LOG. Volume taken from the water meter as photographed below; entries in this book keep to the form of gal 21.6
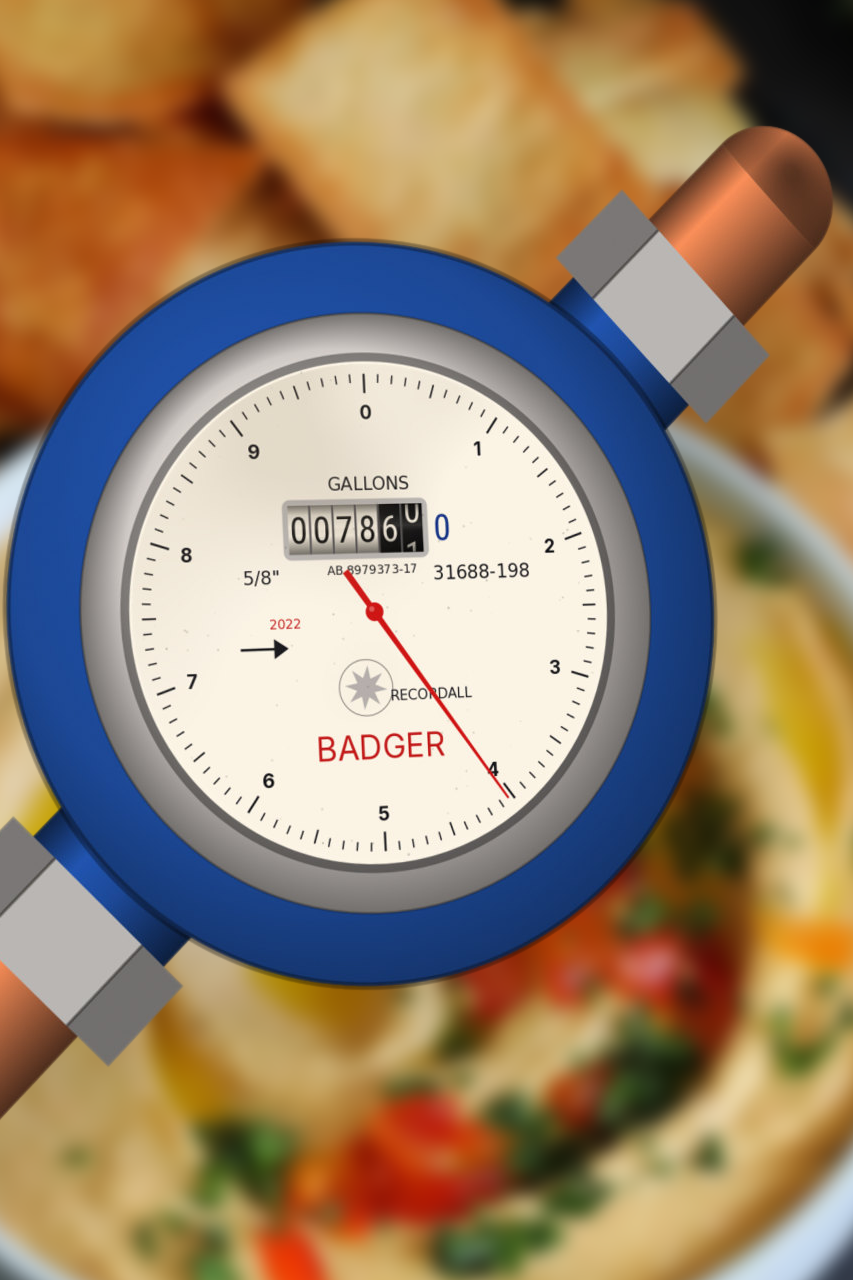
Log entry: gal 78604.0
